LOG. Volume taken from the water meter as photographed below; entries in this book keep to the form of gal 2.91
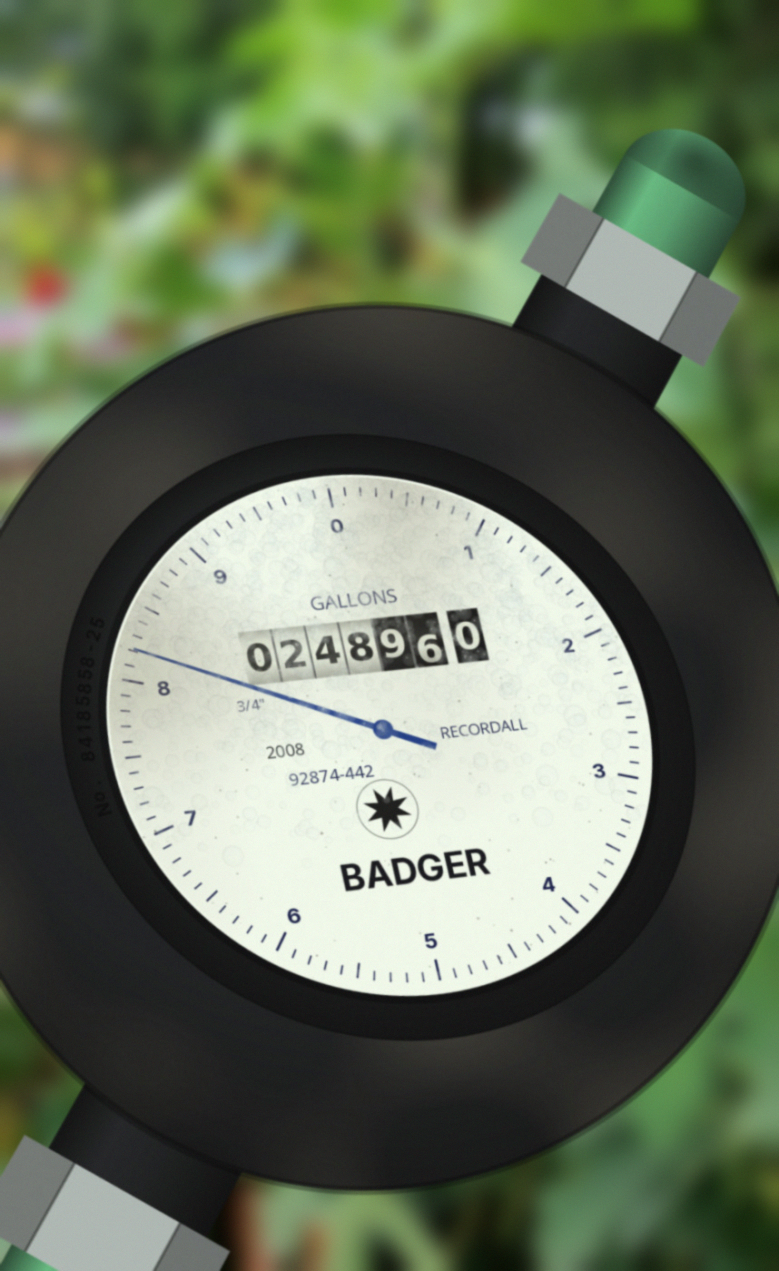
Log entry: gal 248958.2
